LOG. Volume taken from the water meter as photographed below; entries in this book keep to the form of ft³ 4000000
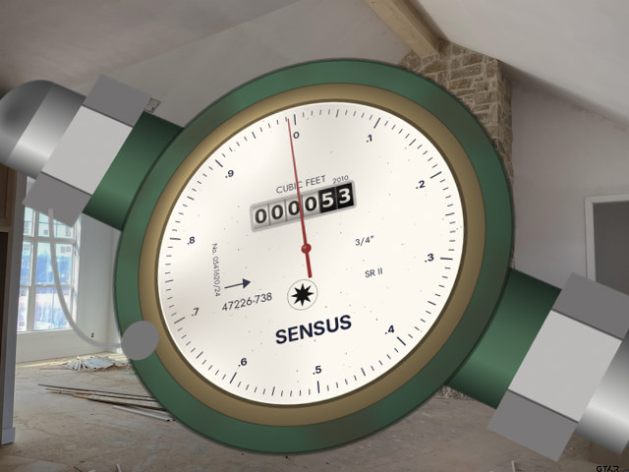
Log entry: ft³ 52.99
